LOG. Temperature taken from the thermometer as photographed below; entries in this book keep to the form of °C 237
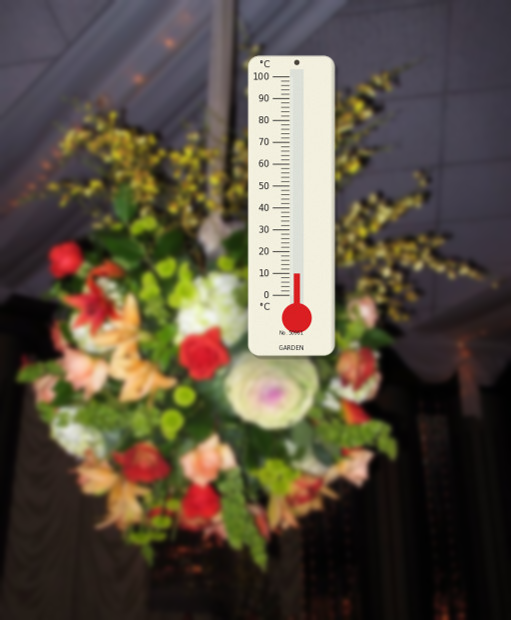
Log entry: °C 10
